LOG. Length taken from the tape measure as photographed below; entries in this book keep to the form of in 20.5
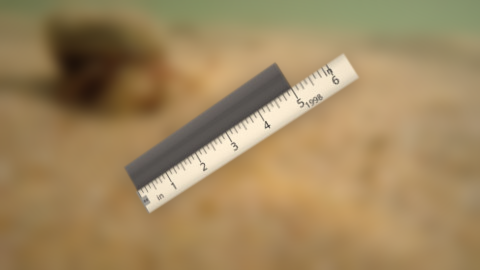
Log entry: in 5
